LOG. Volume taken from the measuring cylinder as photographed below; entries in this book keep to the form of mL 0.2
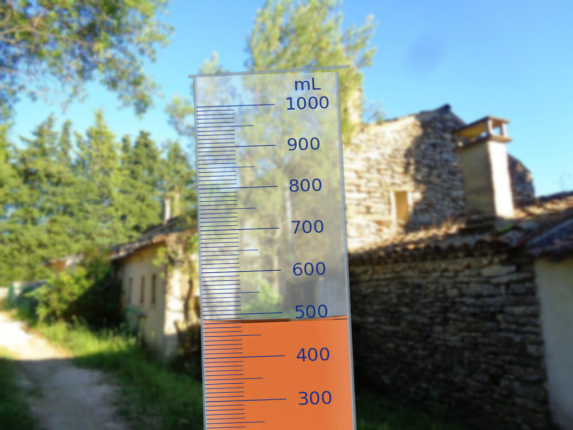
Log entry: mL 480
